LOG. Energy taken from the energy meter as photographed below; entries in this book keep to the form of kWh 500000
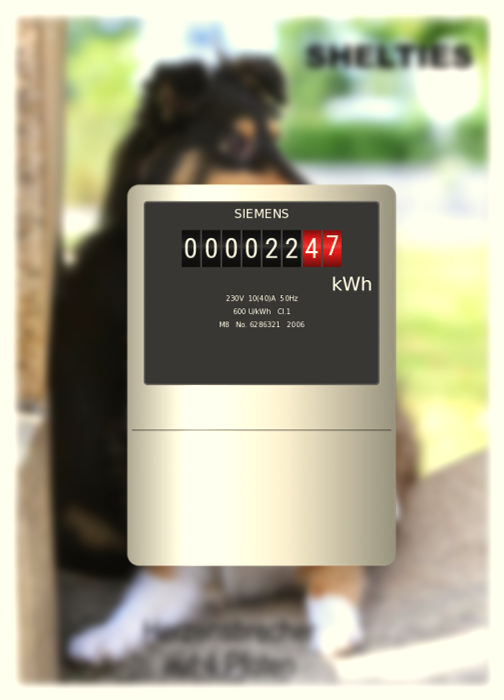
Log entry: kWh 22.47
